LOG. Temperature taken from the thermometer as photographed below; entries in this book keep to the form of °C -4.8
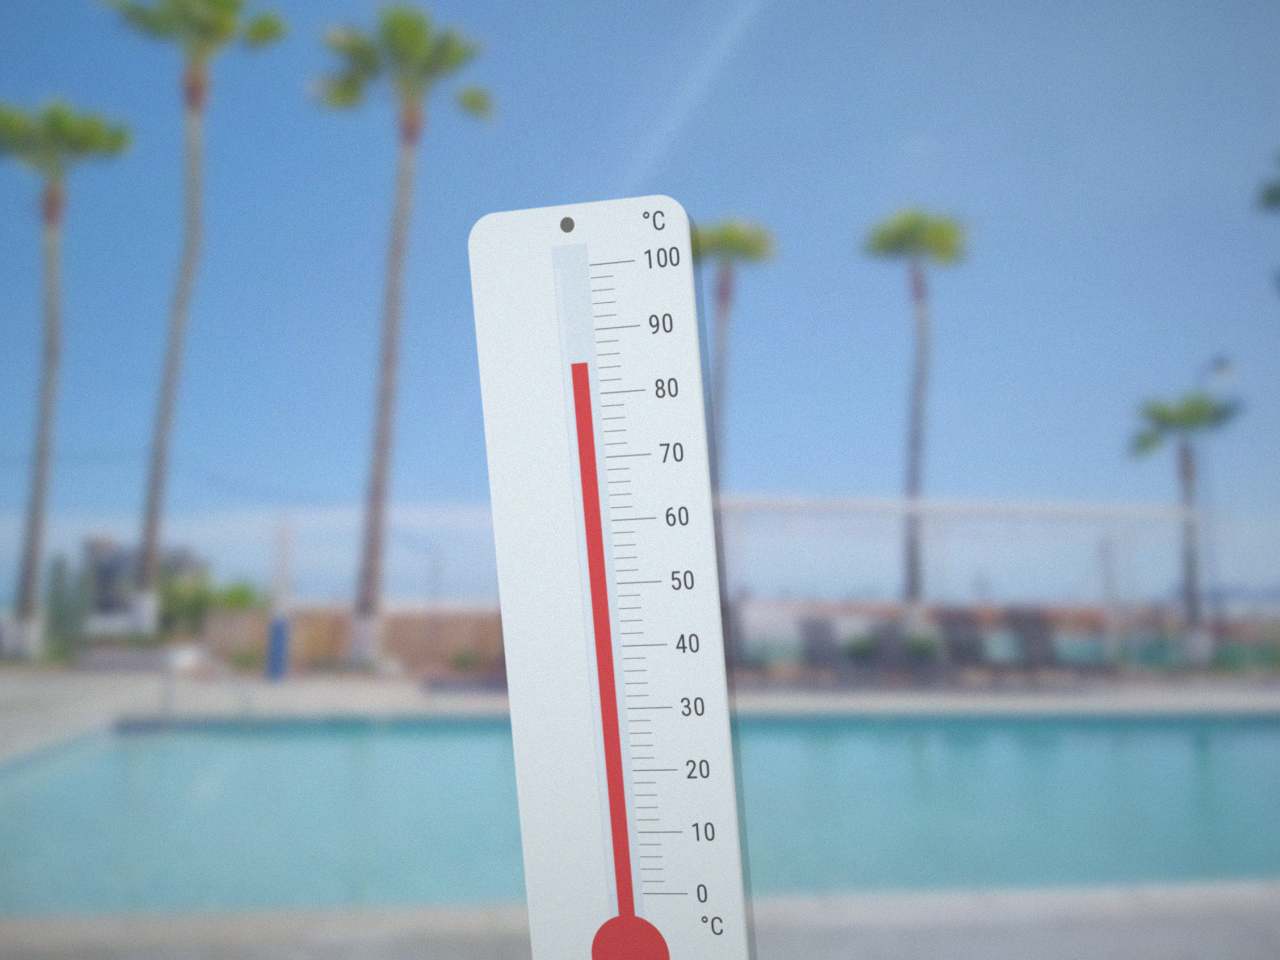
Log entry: °C 85
